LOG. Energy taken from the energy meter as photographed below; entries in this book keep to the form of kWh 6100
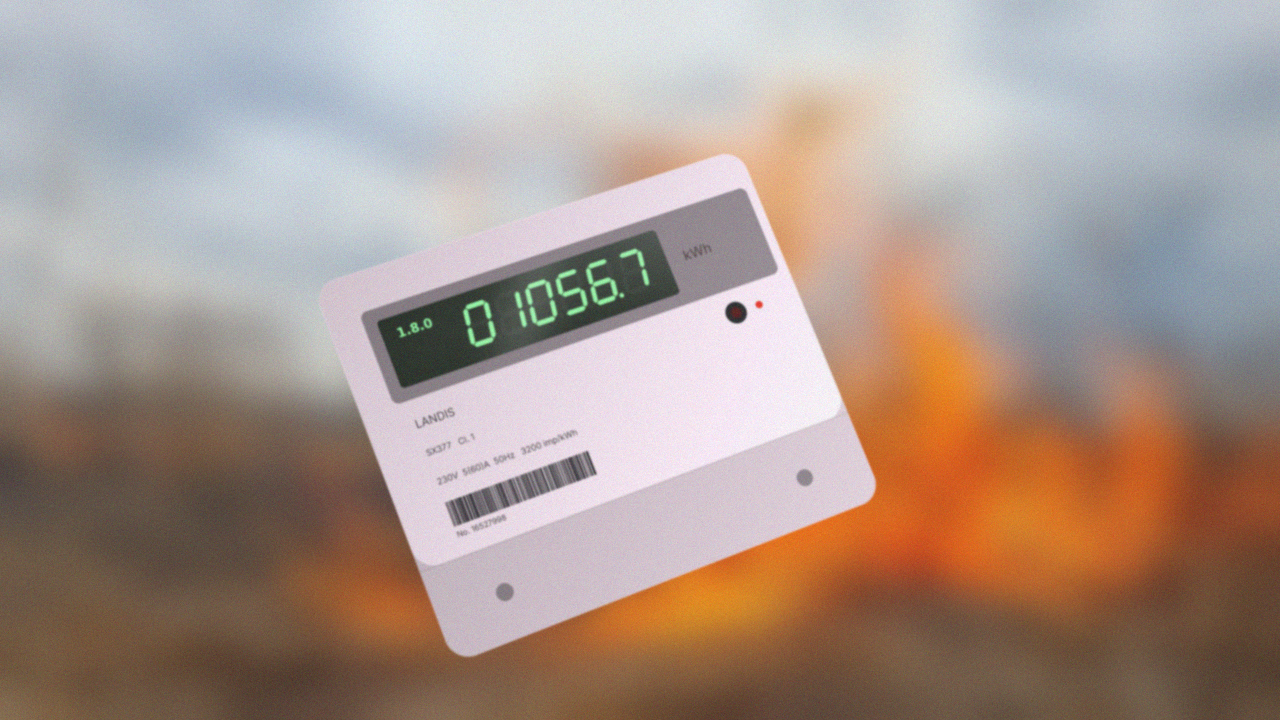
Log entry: kWh 1056.7
